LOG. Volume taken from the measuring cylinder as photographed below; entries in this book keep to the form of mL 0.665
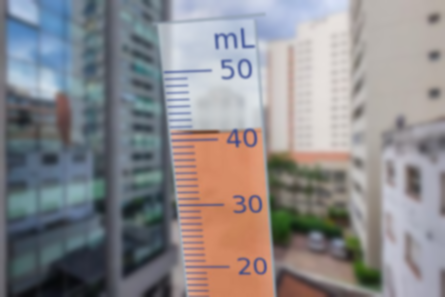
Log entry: mL 41
